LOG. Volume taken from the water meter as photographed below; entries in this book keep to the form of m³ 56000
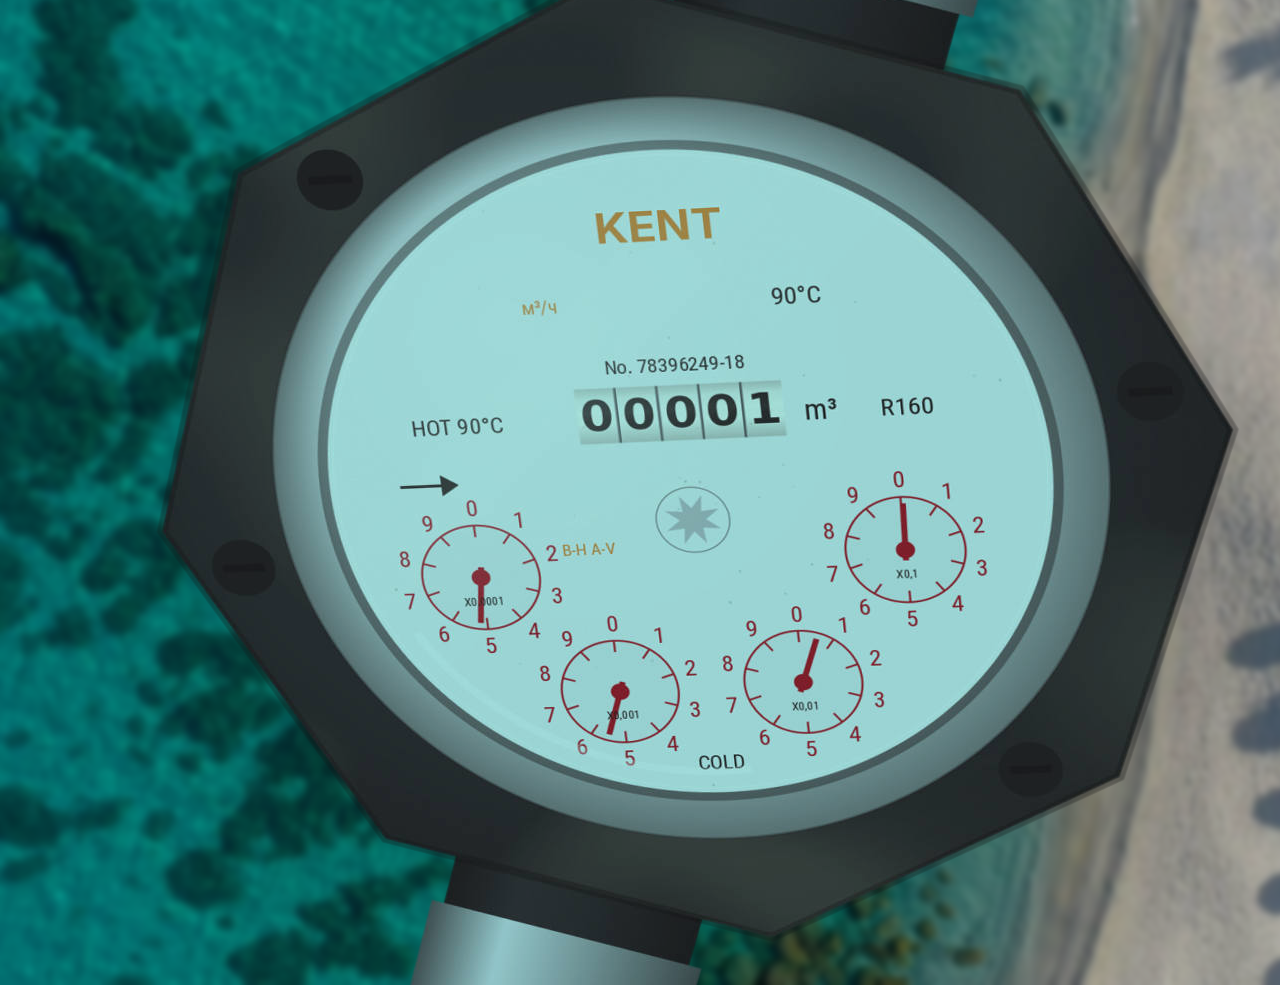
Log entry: m³ 1.0055
